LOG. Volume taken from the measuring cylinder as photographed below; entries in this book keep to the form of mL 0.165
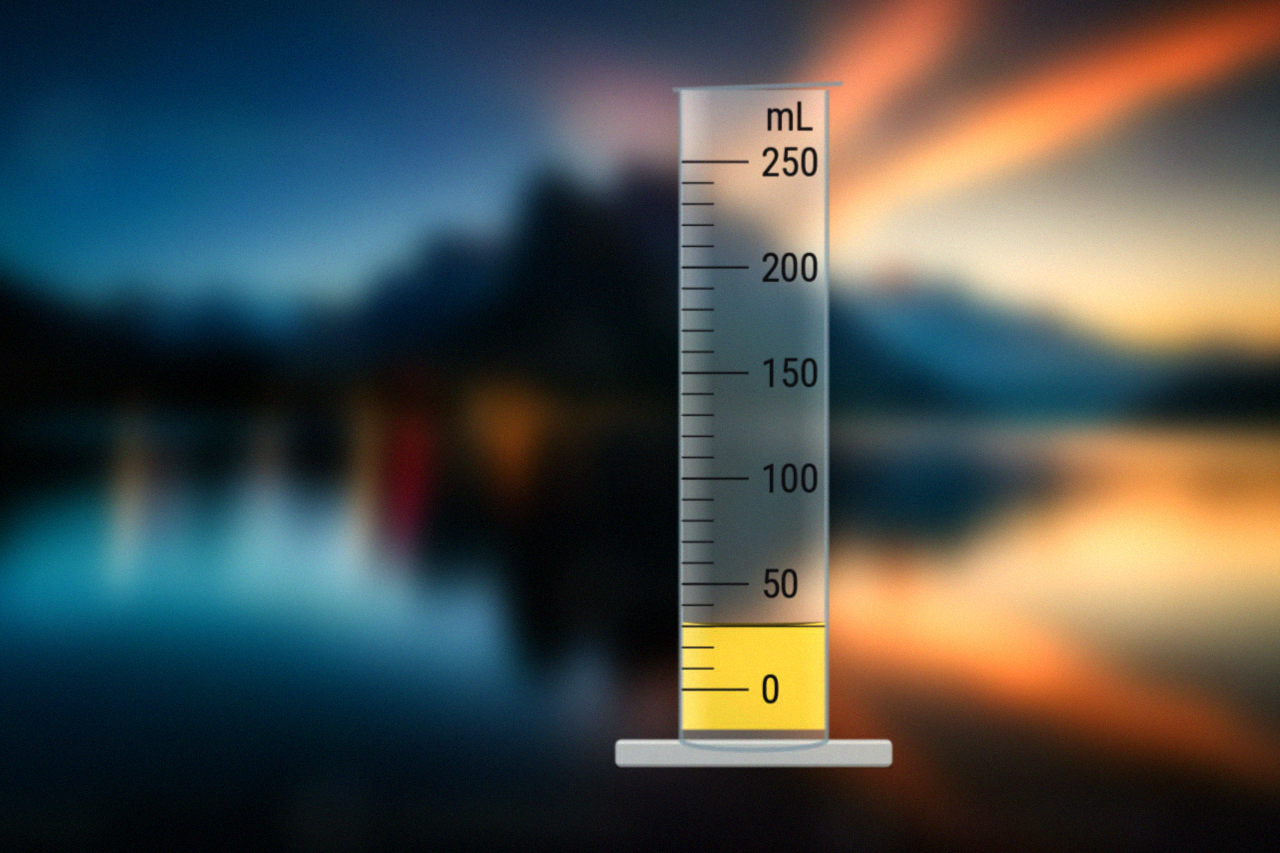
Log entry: mL 30
